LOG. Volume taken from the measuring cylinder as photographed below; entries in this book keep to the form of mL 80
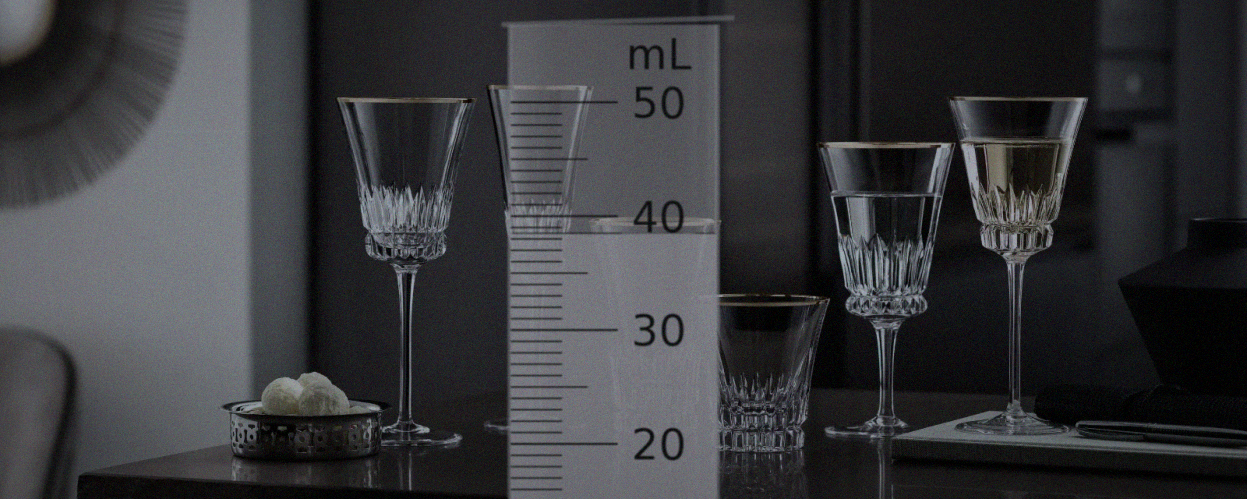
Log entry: mL 38.5
